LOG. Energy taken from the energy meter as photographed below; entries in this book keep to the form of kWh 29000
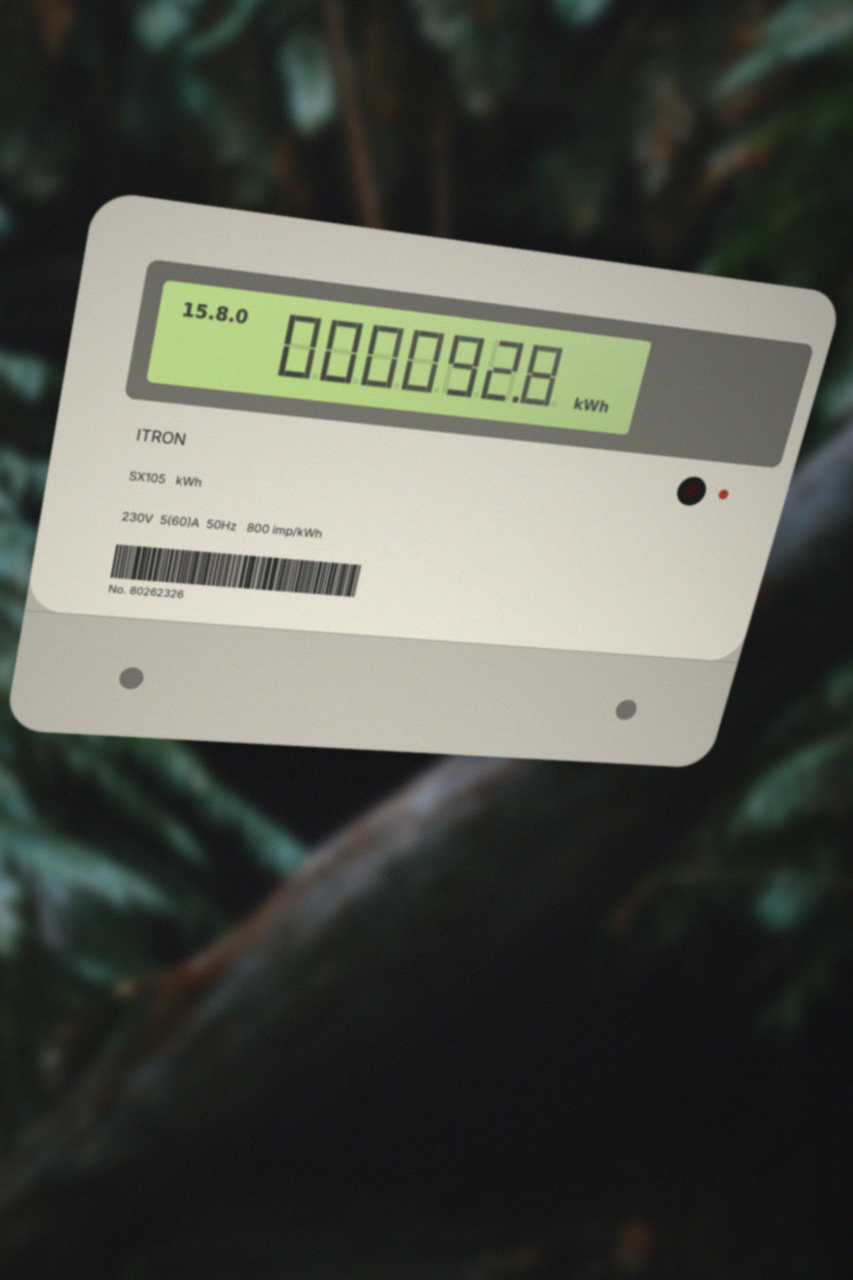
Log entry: kWh 92.8
